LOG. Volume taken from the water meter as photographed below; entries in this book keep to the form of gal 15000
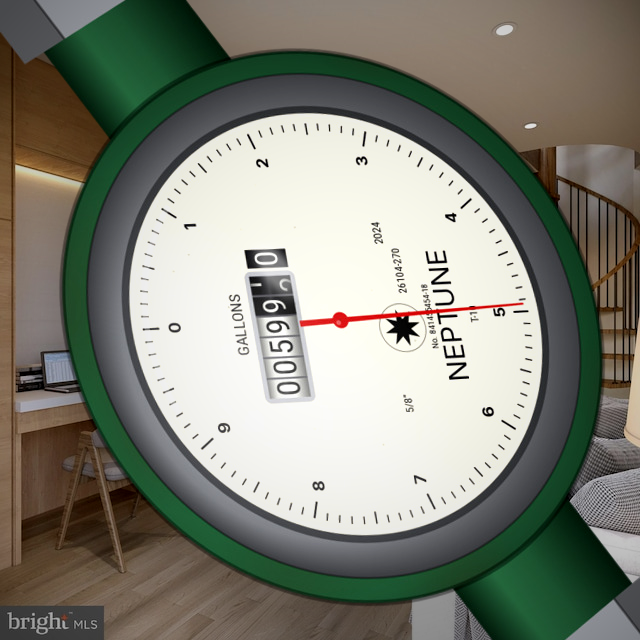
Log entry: gal 59914.9
